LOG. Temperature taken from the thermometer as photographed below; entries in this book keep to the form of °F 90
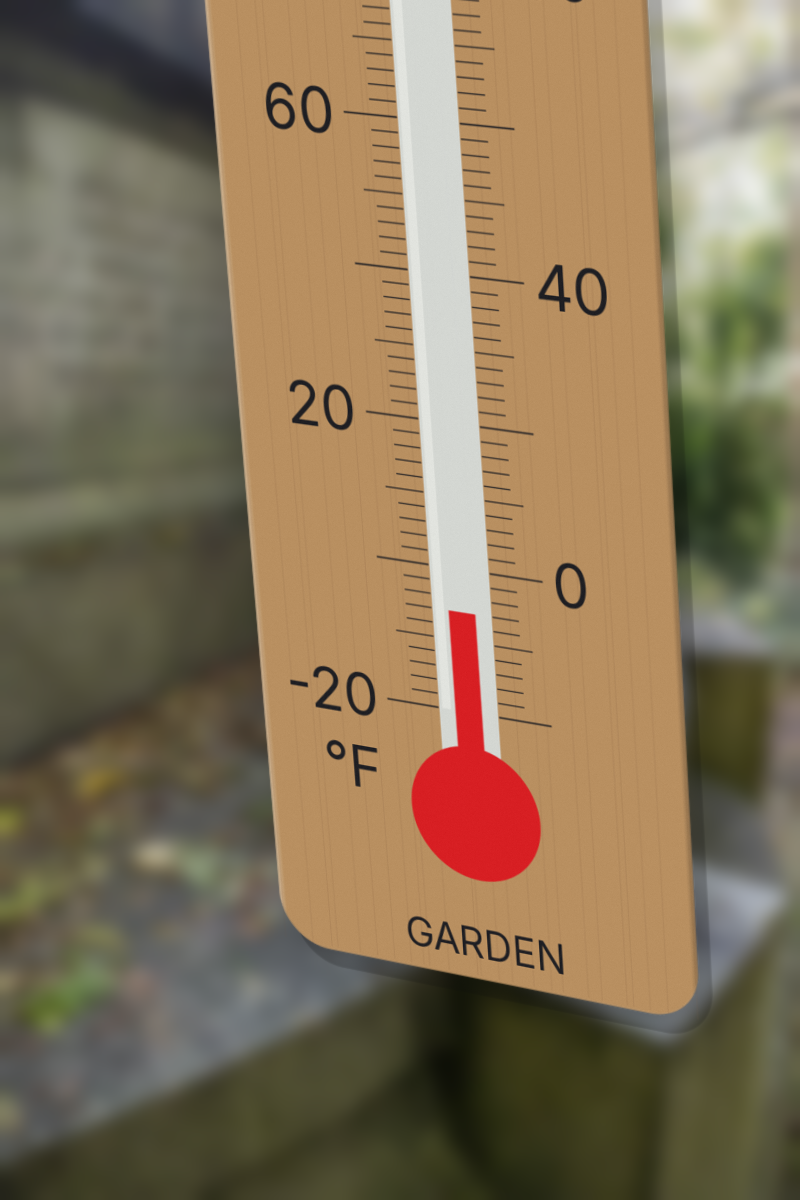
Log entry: °F -6
